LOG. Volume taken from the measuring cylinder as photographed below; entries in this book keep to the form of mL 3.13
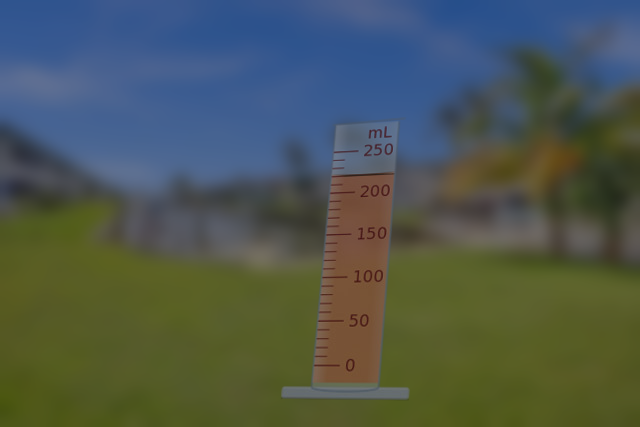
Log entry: mL 220
